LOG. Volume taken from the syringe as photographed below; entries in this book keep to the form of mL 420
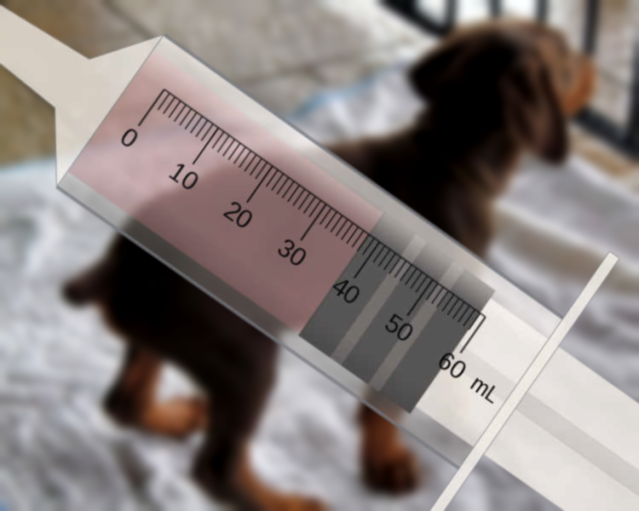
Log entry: mL 38
